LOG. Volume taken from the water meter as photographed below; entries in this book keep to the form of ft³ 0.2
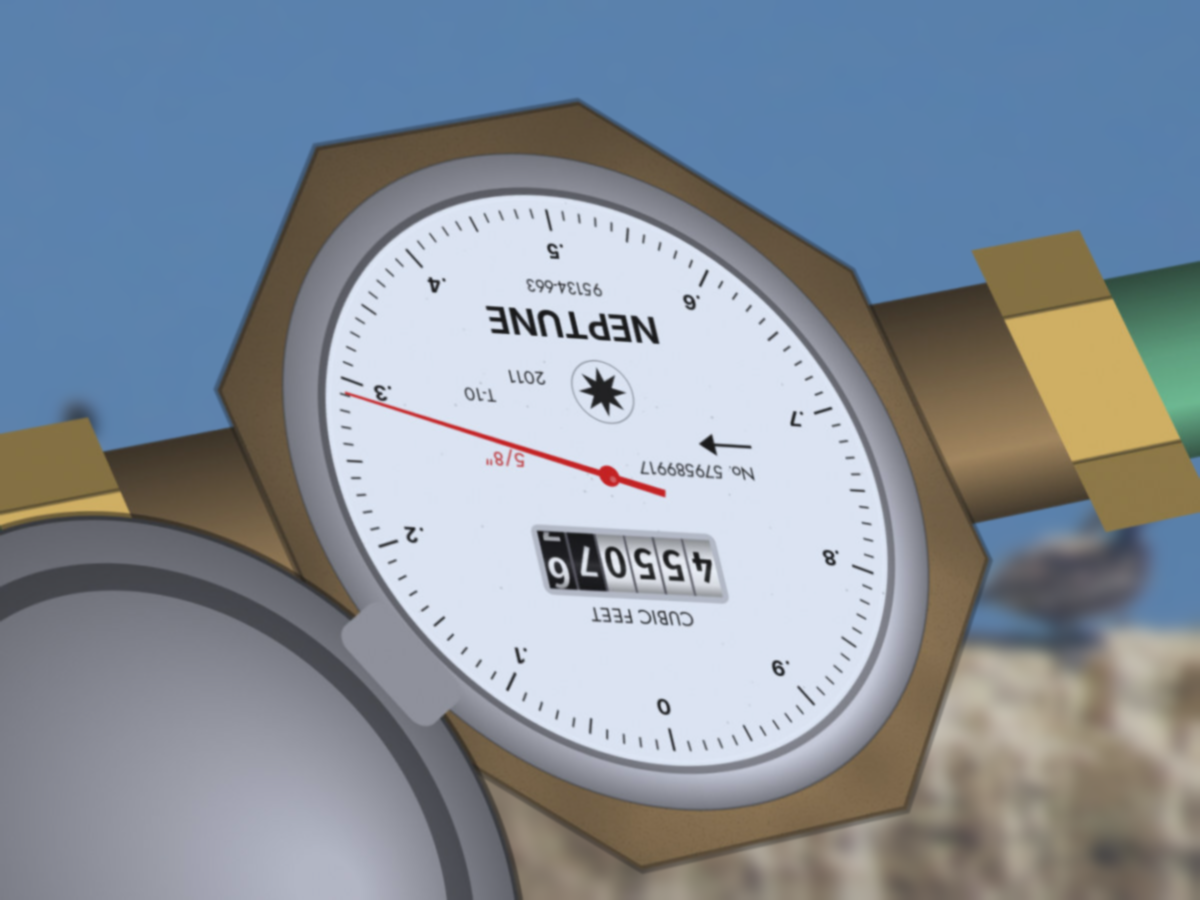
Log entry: ft³ 455076.29
